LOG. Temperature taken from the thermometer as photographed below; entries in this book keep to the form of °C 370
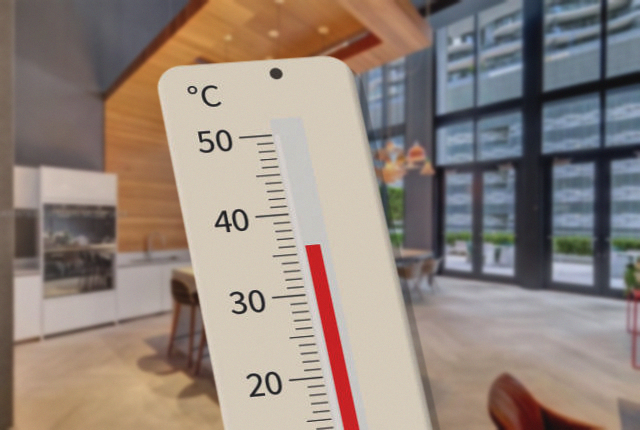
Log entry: °C 36
